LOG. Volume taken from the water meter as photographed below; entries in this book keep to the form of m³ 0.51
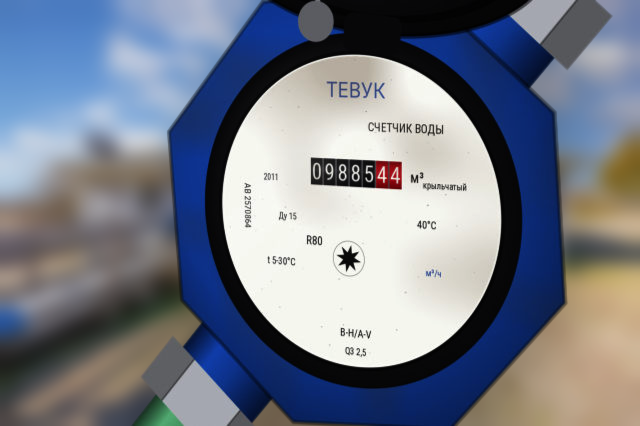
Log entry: m³ 9885.44
